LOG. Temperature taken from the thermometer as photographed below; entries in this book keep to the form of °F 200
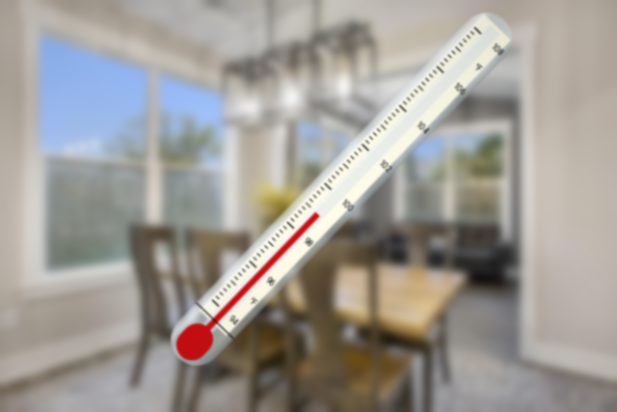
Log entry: °F 99
